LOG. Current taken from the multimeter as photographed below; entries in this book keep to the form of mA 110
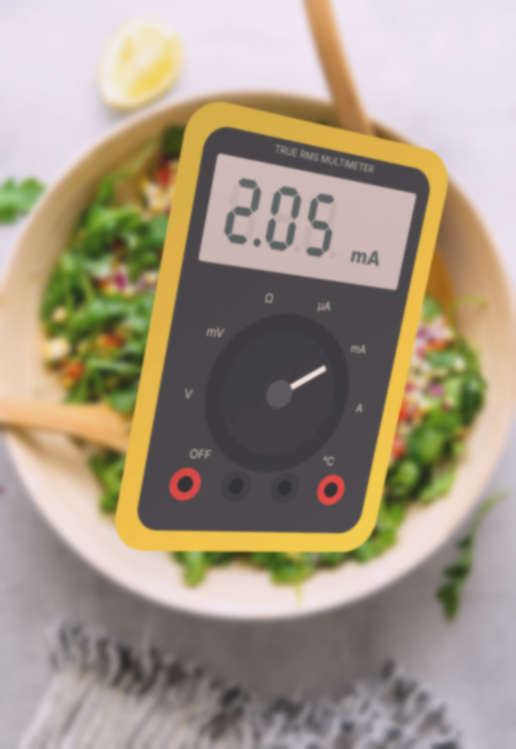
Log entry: mA 2.05
